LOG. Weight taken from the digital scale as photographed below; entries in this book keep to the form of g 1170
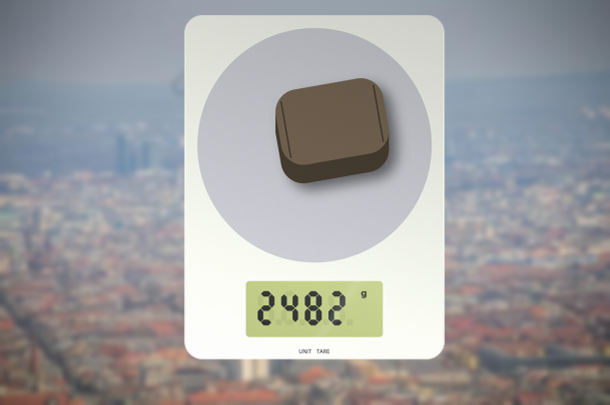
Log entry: g 2482
